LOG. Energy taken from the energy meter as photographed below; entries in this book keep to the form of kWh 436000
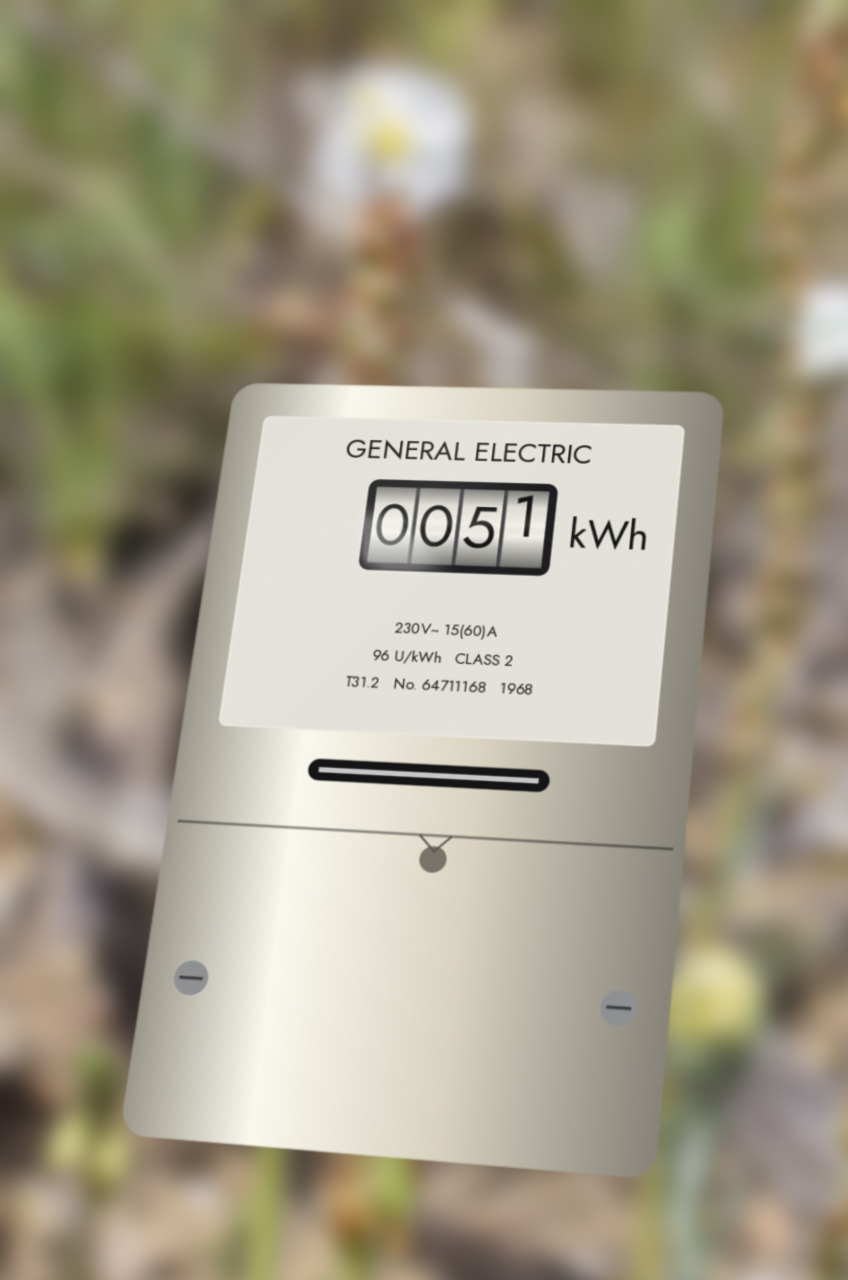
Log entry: kWh 51
